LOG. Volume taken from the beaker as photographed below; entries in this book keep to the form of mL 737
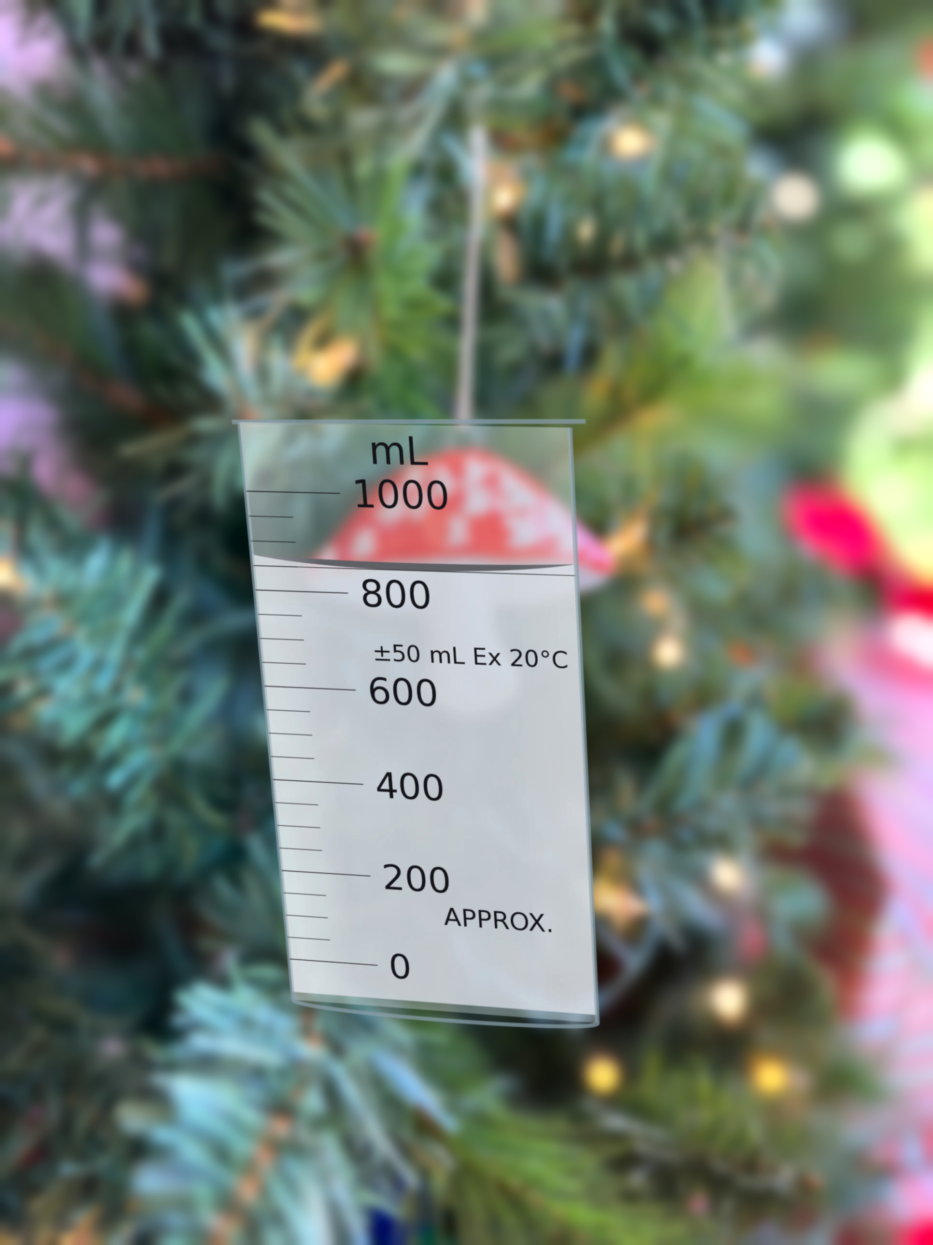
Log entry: mL 850
